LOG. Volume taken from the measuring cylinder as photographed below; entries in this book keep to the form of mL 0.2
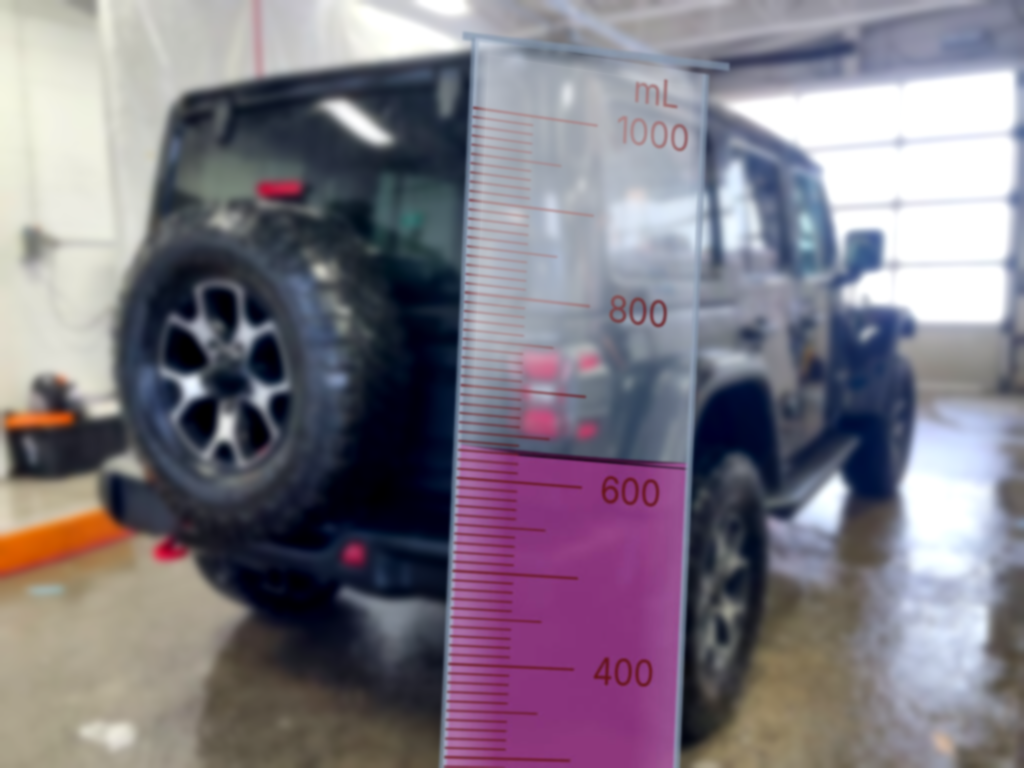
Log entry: mL 630
